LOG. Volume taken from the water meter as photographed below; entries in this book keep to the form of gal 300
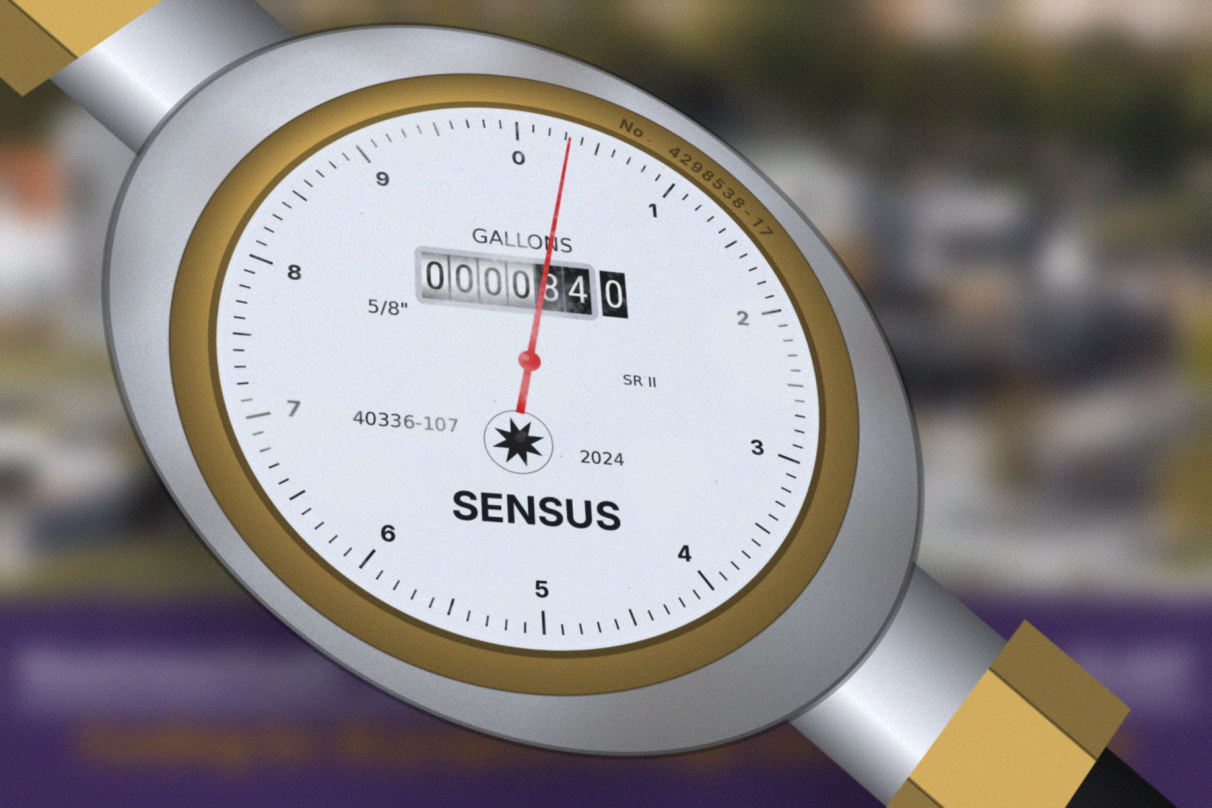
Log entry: gal 840.3
